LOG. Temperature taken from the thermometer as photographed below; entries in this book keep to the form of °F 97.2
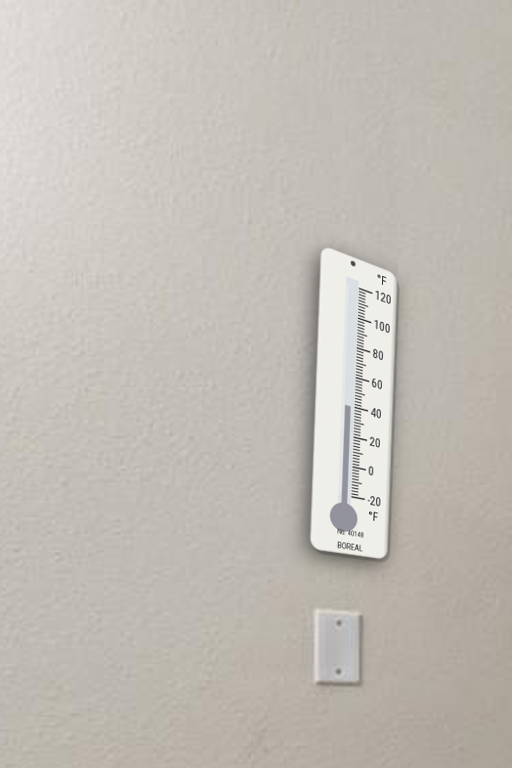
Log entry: °F 40
